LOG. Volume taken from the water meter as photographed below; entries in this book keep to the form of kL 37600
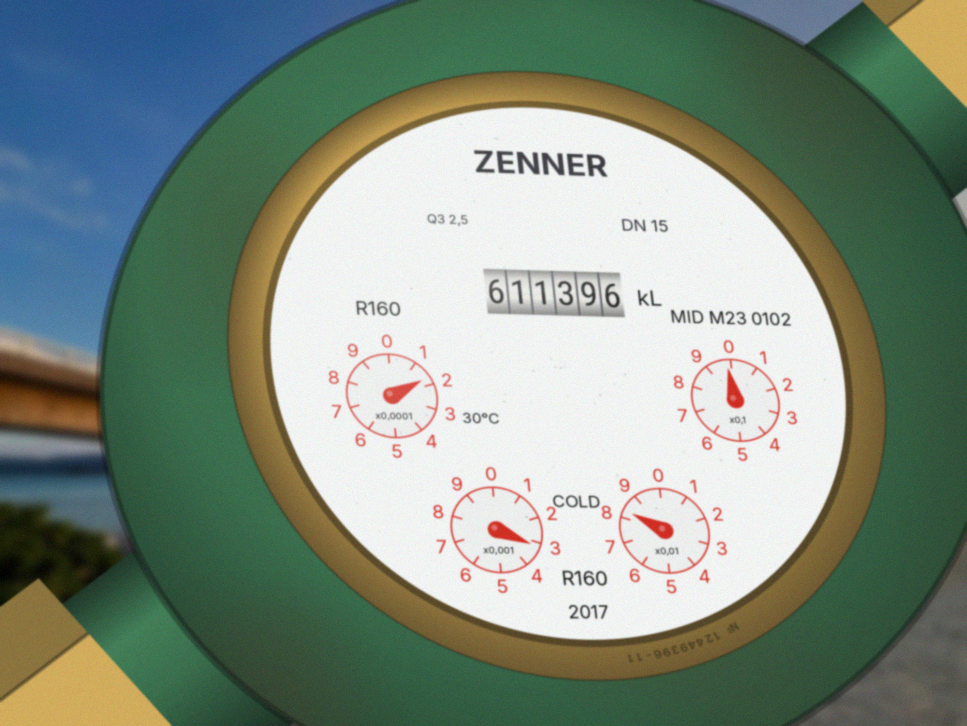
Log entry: kL 611395.9831
